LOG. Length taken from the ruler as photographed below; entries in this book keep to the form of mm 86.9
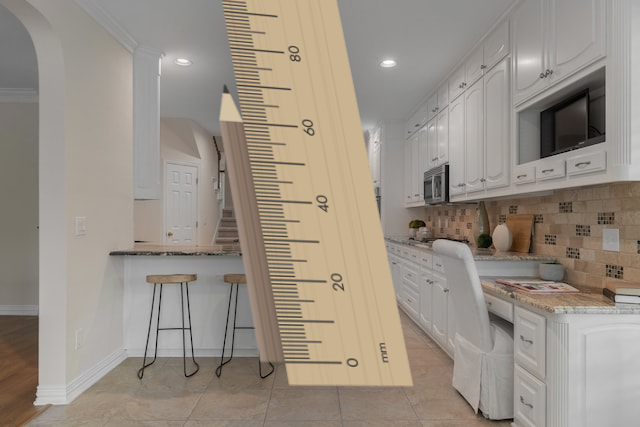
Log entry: mm 70
